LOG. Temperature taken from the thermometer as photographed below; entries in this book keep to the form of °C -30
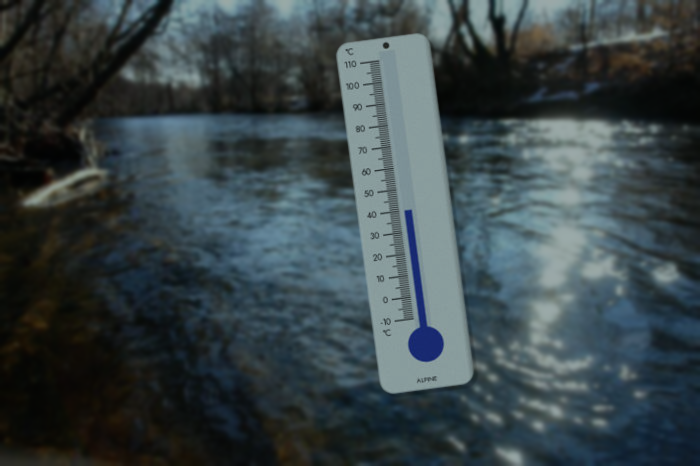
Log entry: °C 40
